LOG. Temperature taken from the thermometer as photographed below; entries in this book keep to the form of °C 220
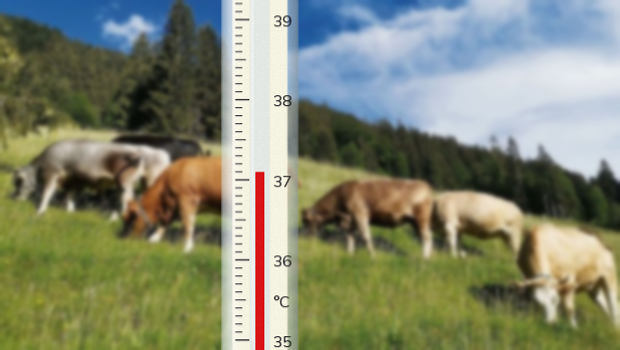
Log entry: °C 37.1
